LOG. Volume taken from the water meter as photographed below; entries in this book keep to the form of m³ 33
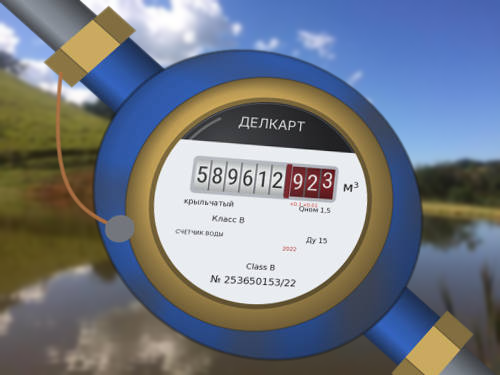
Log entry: m³ 589612.923
